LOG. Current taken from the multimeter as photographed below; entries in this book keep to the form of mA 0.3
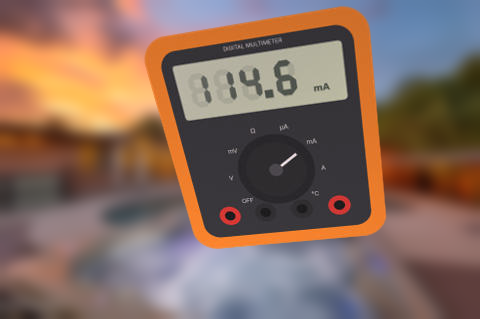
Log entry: mA 114.6
